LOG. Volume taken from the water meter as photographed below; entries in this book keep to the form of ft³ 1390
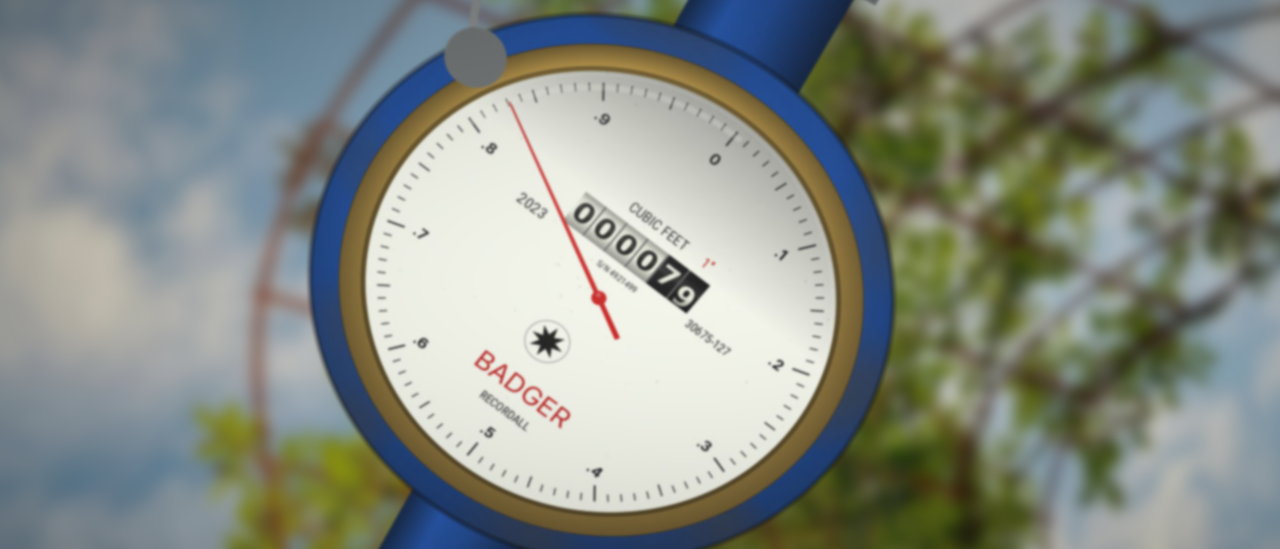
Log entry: ft³ 78.83
